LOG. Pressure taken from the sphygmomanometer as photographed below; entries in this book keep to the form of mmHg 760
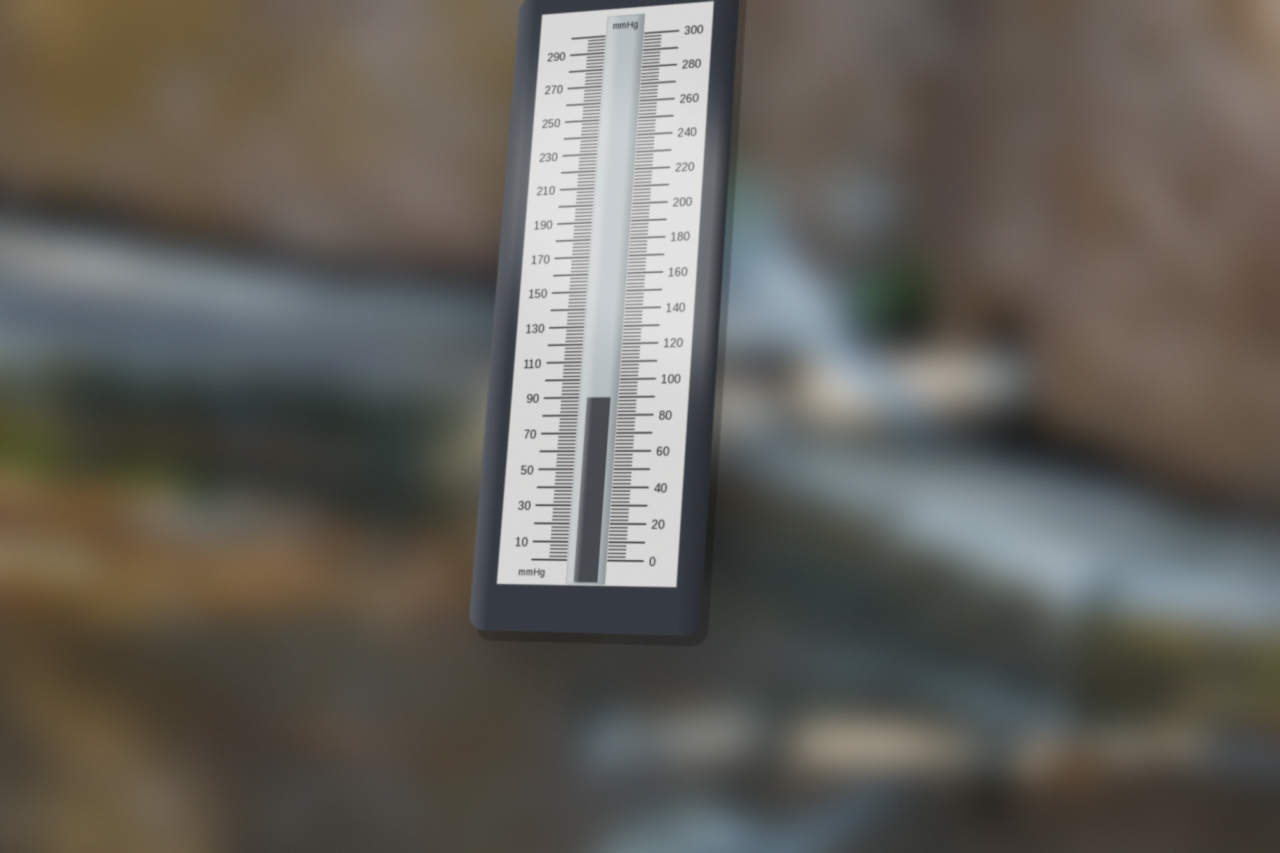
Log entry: mmHg 90
